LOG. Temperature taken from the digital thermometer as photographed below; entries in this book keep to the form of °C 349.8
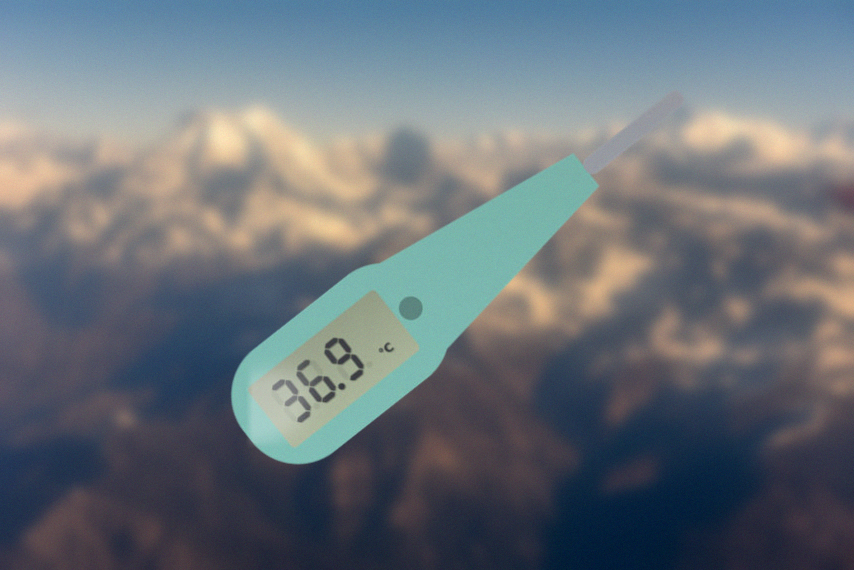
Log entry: °C 36.9
